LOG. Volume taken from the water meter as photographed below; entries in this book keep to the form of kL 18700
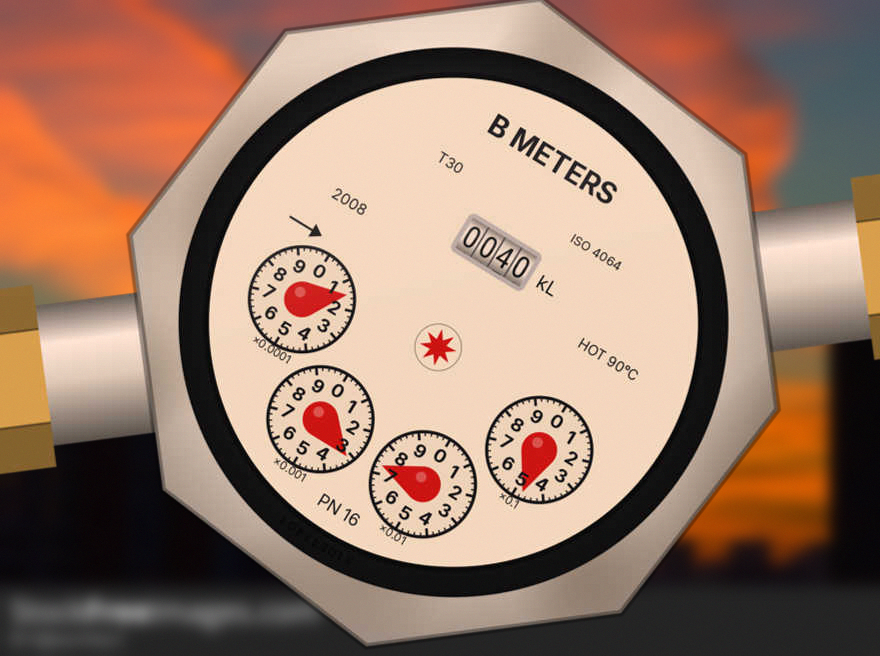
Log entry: kL 40.4731
